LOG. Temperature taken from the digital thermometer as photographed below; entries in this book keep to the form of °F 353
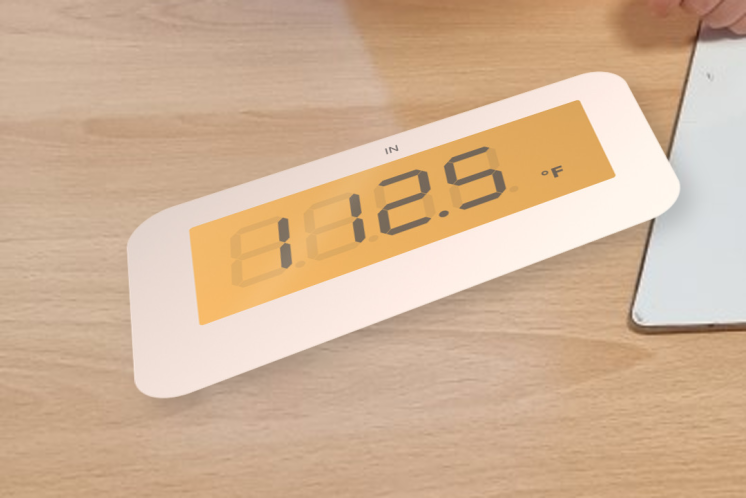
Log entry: °F 112.5
